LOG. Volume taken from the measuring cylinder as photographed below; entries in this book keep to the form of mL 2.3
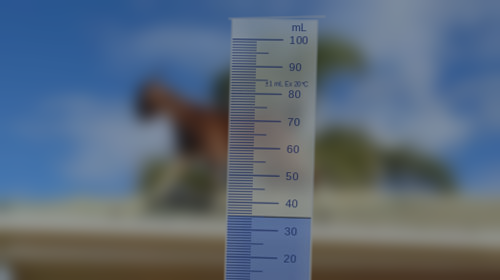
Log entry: mL 35
